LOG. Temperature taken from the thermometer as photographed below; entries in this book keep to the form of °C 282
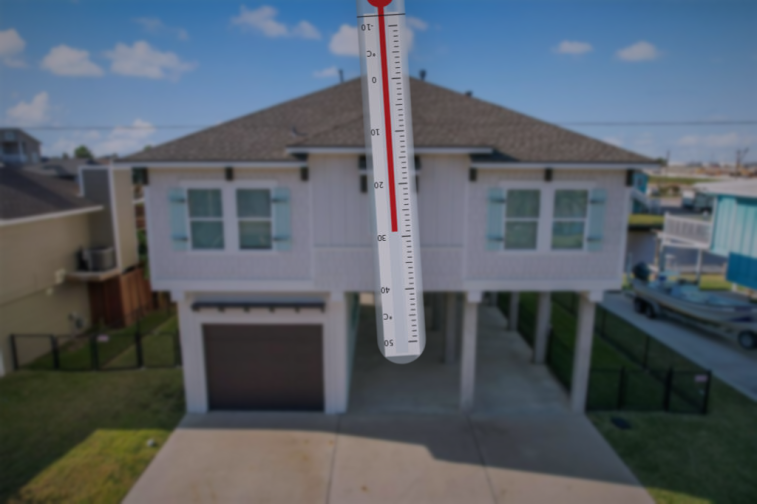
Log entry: °C 29
